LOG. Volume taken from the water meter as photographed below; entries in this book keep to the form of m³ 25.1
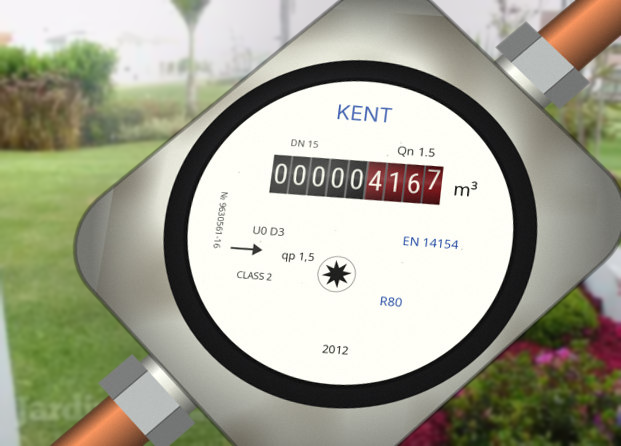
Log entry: m³ 0.4167
